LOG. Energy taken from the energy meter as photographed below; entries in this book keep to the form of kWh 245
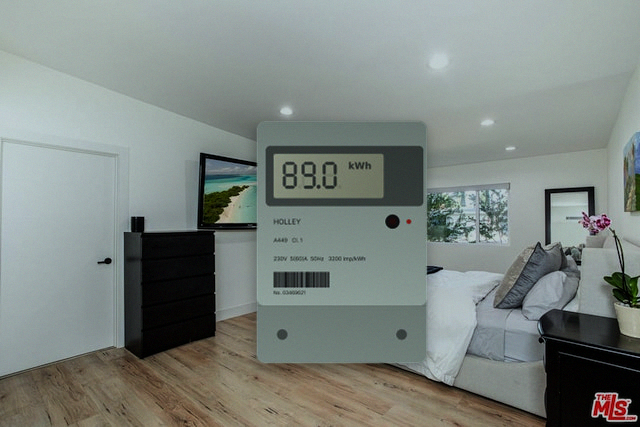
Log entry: kWh 89.0
